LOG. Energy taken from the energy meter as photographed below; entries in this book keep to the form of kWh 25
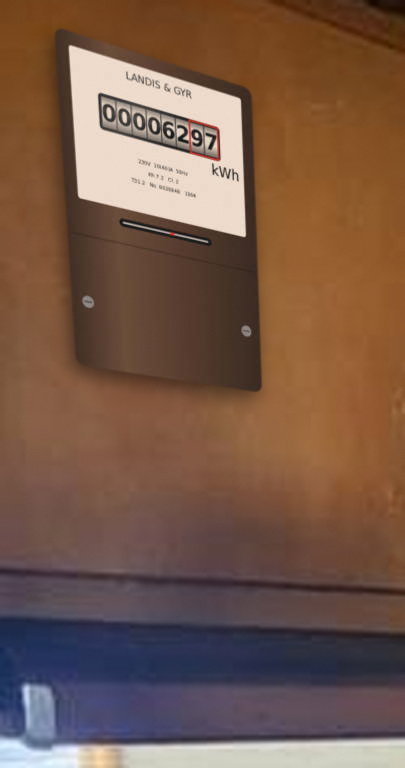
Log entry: kWh 62.97
